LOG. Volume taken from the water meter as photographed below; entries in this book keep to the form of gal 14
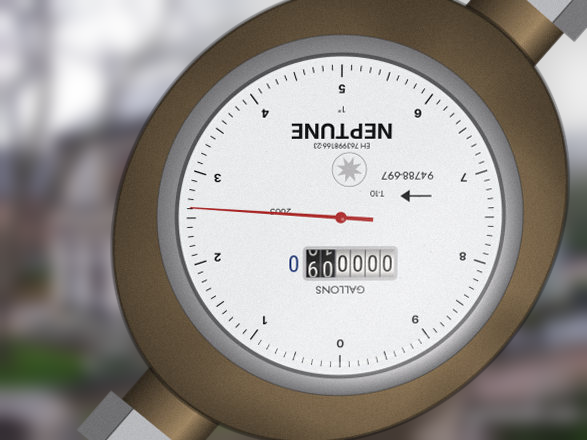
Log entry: gal 92.6
